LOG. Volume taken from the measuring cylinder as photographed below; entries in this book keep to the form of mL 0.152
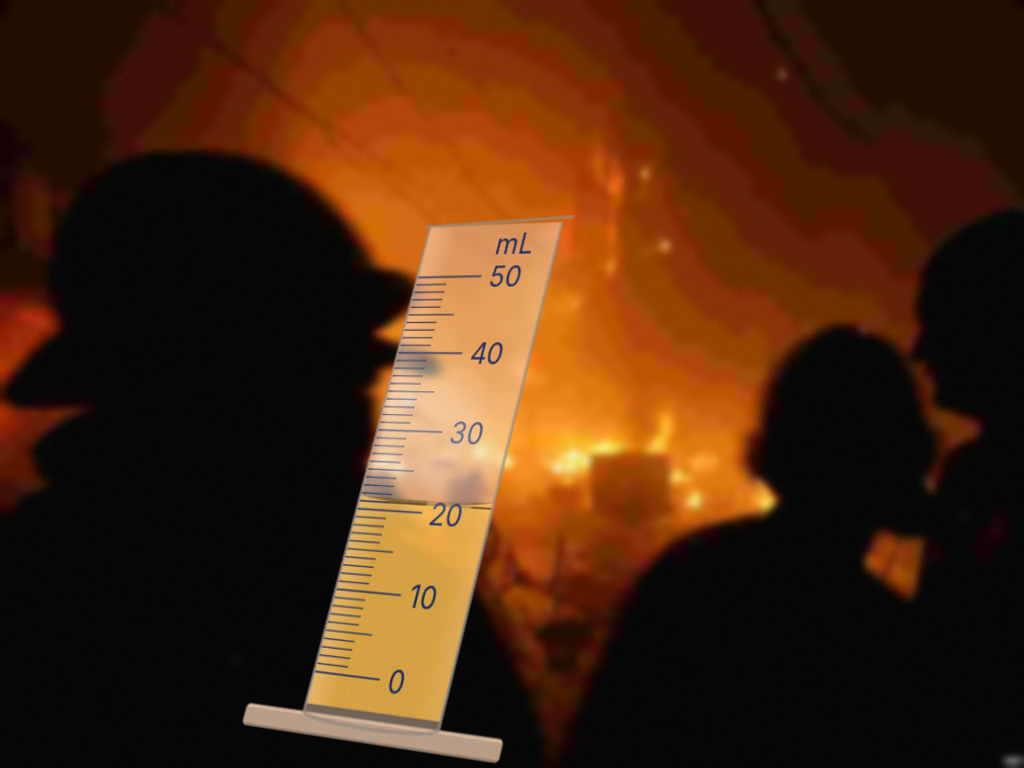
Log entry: mL 21
